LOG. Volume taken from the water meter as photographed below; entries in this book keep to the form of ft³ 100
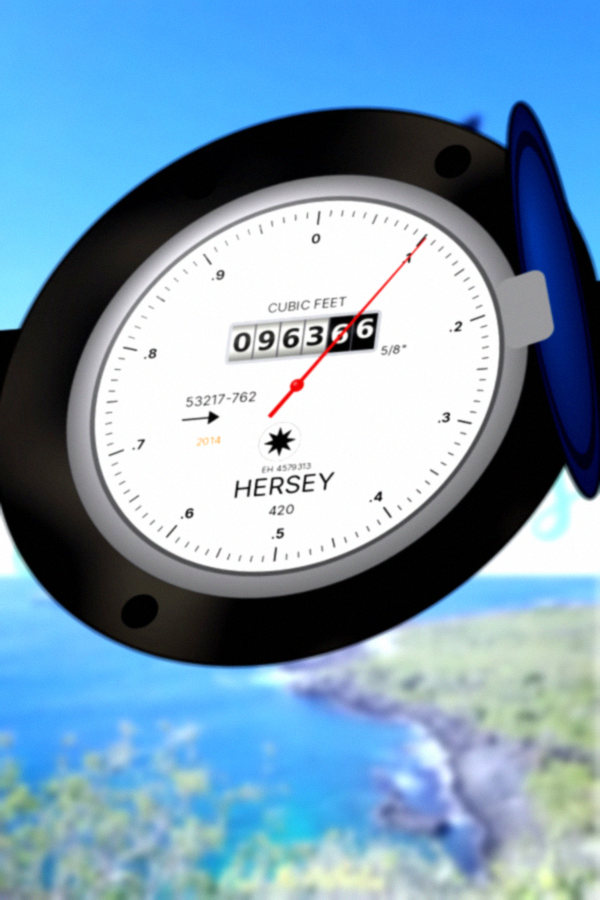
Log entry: ft³ 96366.10
